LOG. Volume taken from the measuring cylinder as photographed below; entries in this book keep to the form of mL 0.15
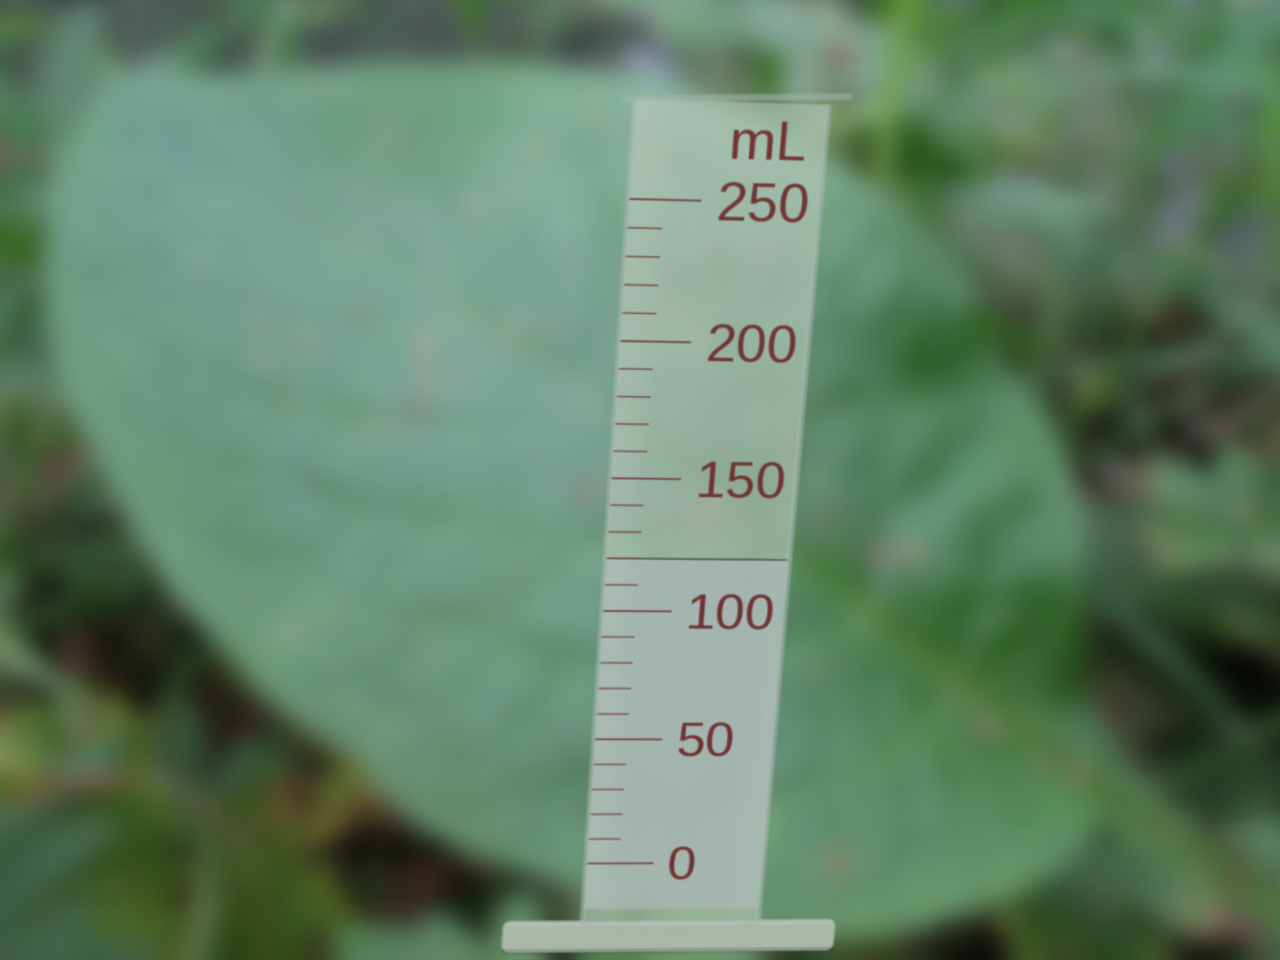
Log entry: mL 120
